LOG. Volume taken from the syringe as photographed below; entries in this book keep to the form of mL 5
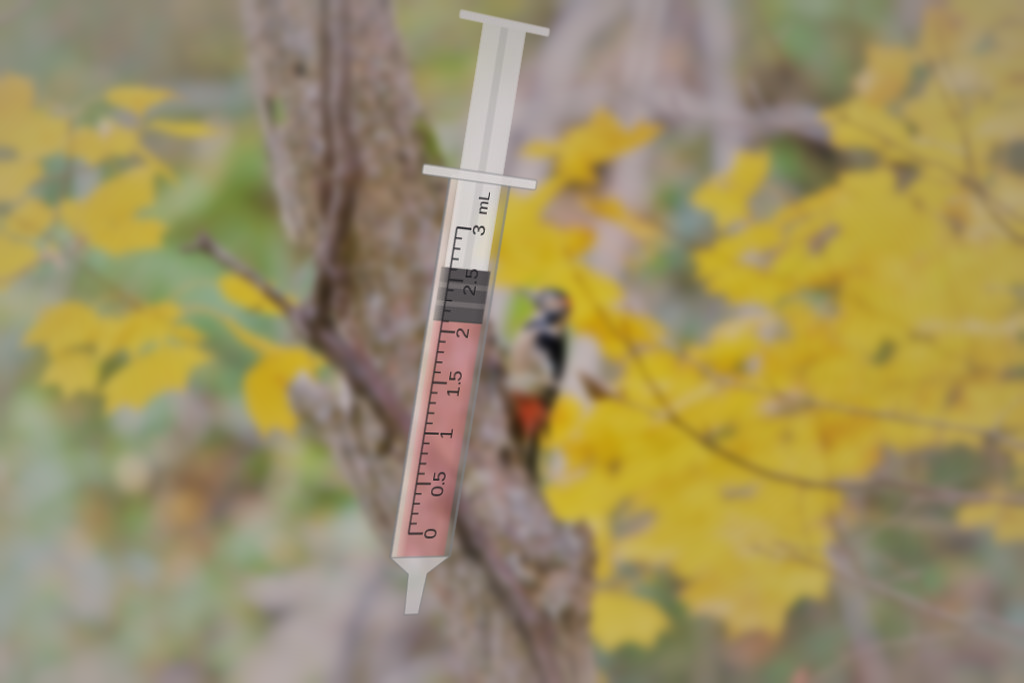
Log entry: mL 2.1
